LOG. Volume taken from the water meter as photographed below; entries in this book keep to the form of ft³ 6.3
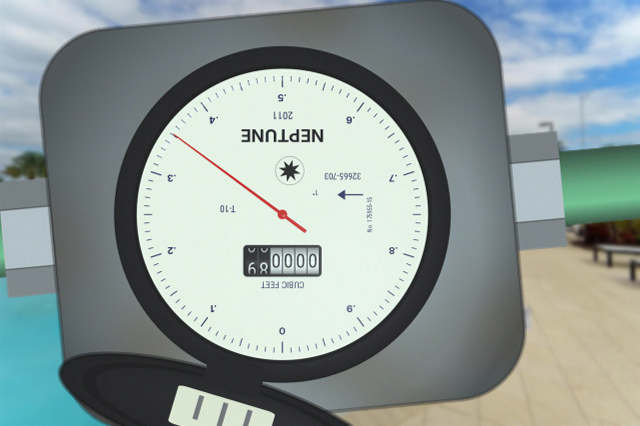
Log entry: ft³ 89.35
